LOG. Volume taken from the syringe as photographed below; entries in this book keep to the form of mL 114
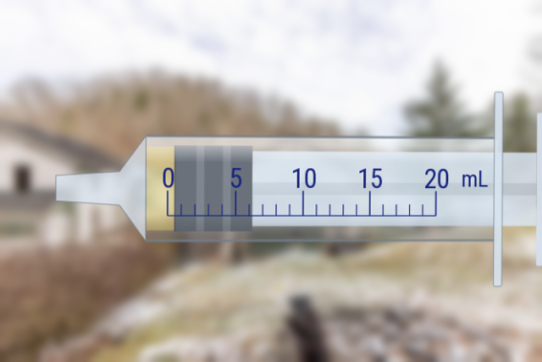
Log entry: mL 0.5
